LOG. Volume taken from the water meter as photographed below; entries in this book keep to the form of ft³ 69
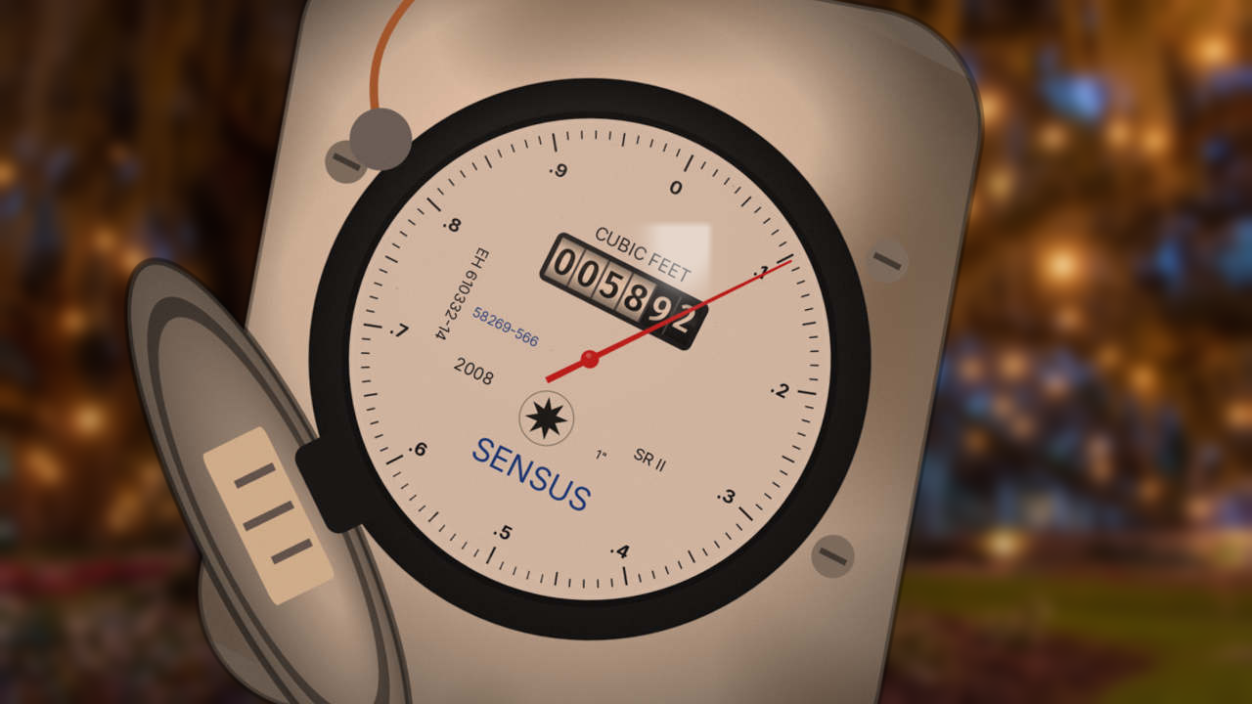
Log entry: ft³ 5892.10
